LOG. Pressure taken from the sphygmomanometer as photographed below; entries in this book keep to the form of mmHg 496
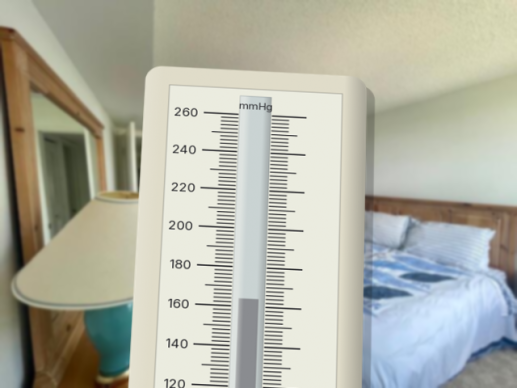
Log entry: mmHg 164
